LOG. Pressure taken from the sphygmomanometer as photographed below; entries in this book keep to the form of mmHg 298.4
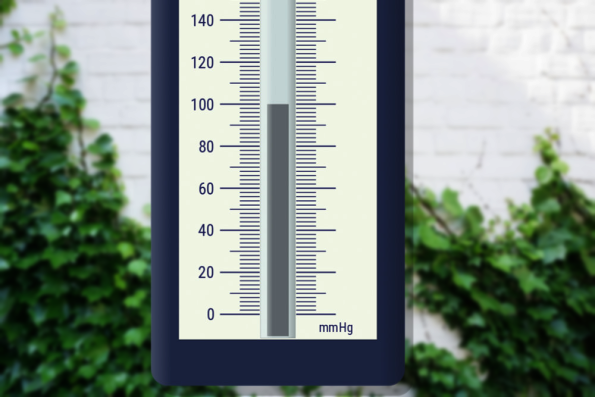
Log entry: mmHg 100
